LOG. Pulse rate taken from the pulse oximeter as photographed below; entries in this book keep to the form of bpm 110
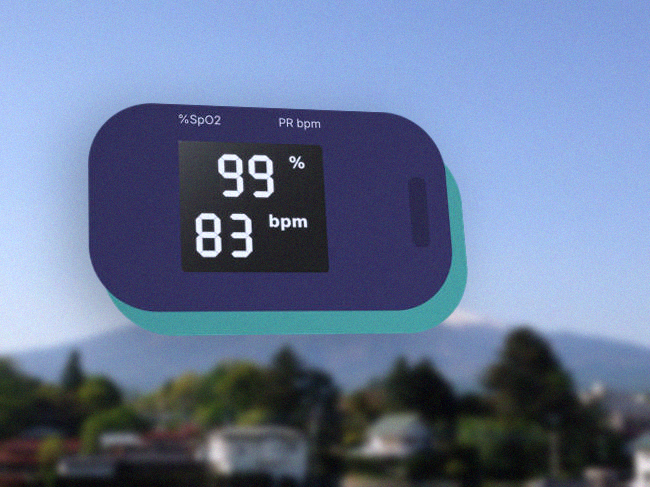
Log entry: bpm 83
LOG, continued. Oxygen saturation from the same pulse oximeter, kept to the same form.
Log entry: % 99
